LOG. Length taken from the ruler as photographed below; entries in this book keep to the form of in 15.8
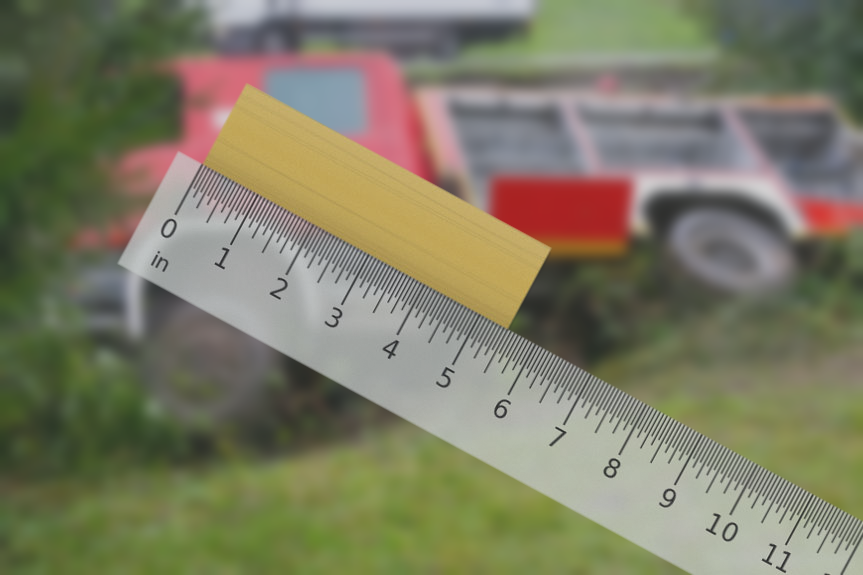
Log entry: in 5.5
